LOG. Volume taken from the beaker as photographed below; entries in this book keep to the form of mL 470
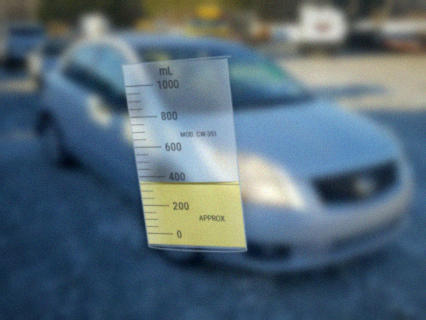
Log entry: mL 350
